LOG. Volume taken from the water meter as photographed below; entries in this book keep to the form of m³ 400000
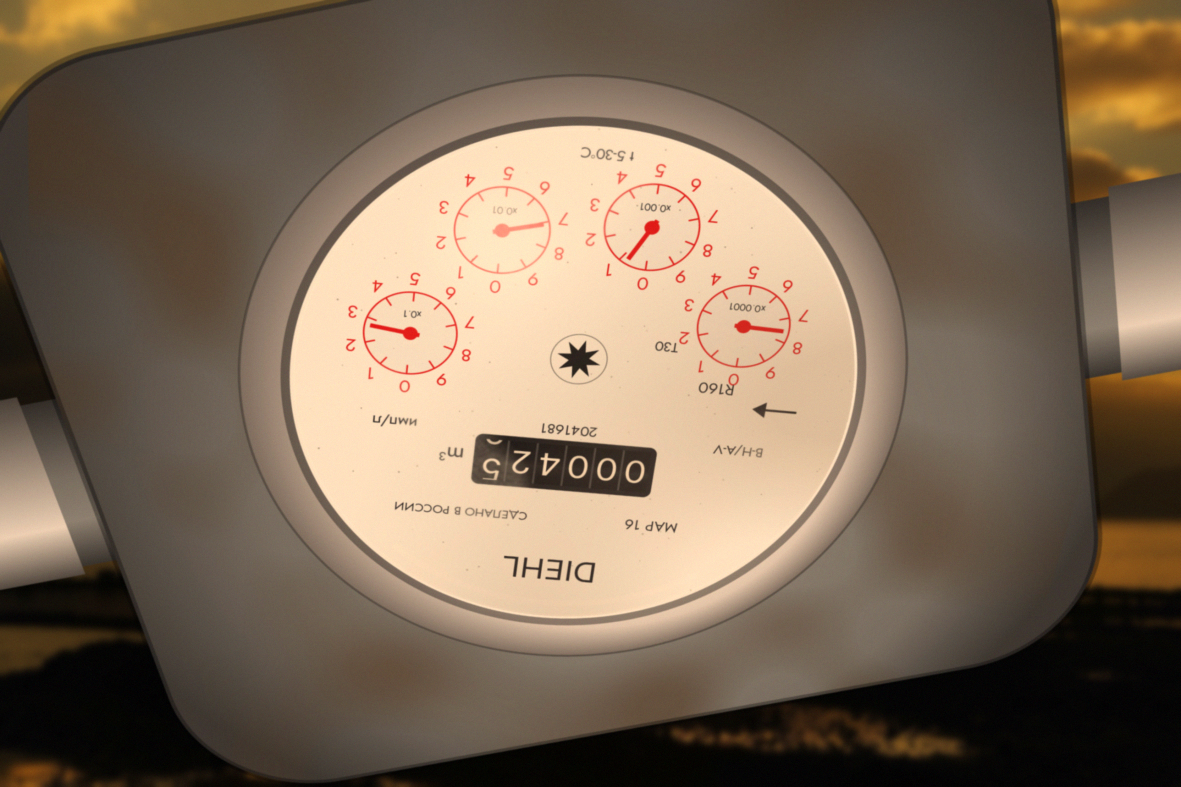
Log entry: m³ 425.2707
